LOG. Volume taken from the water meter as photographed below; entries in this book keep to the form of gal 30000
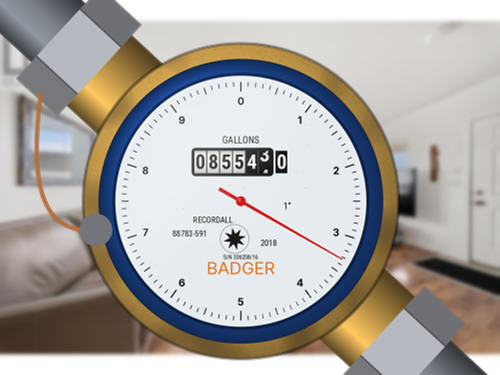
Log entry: gal 855433.3
